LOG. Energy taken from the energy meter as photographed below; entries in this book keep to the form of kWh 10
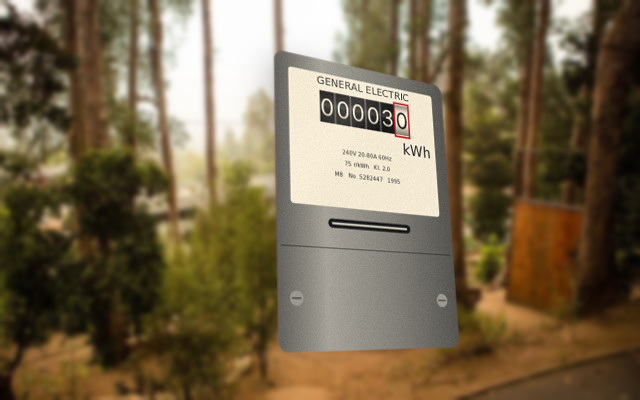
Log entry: kWh 3.0
